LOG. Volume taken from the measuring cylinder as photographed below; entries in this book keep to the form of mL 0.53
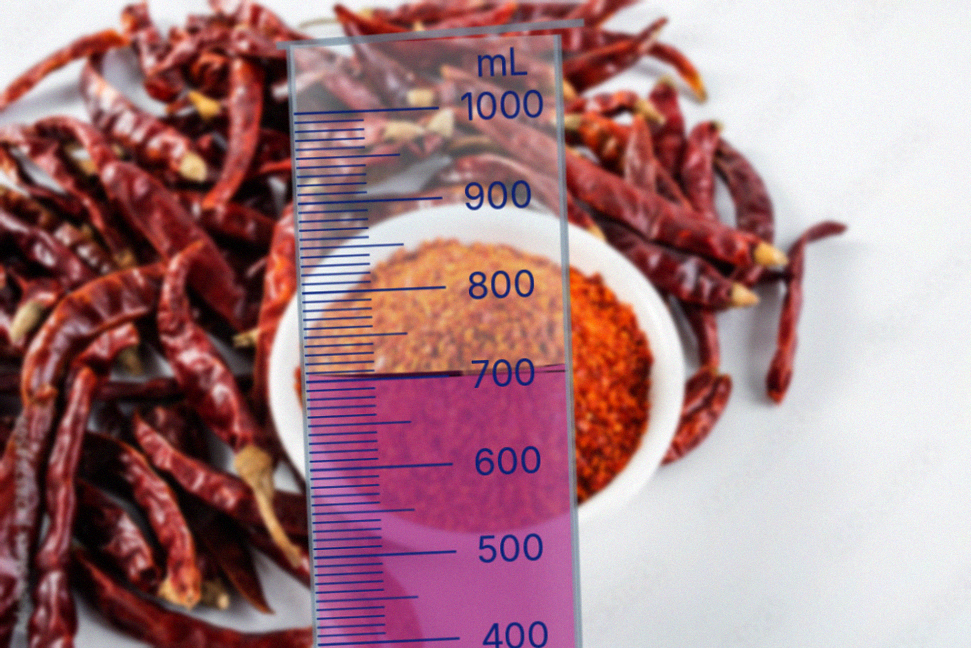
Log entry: mL 700
